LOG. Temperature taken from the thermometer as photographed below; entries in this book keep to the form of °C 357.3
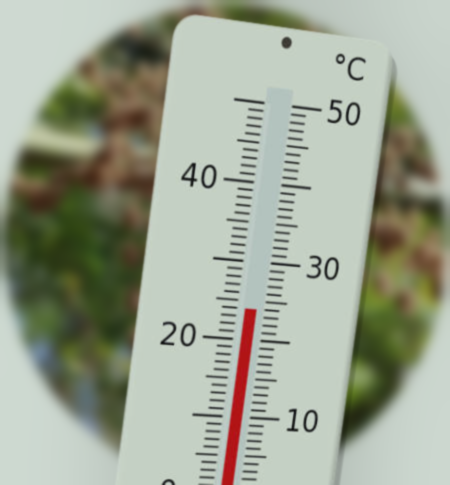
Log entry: °C 24
